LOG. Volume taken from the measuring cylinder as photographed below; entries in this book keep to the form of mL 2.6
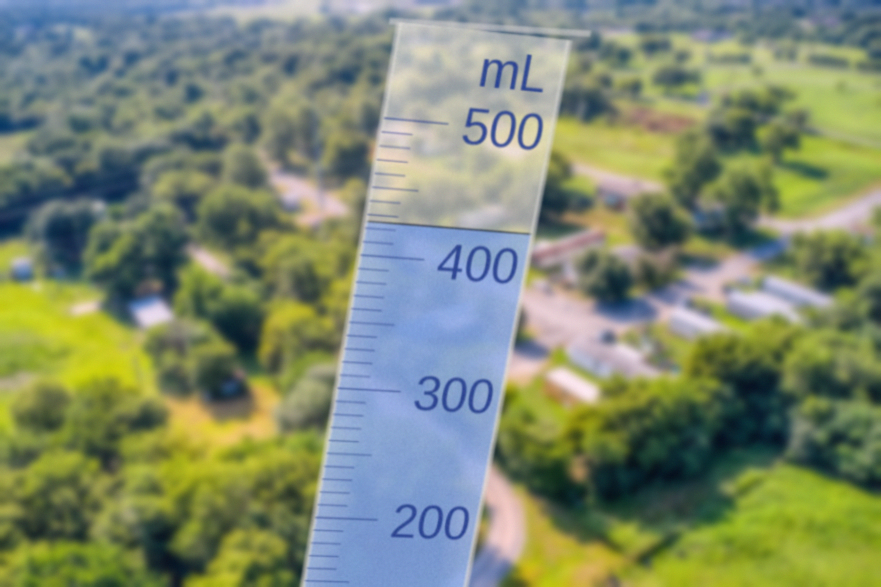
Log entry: mL 425
